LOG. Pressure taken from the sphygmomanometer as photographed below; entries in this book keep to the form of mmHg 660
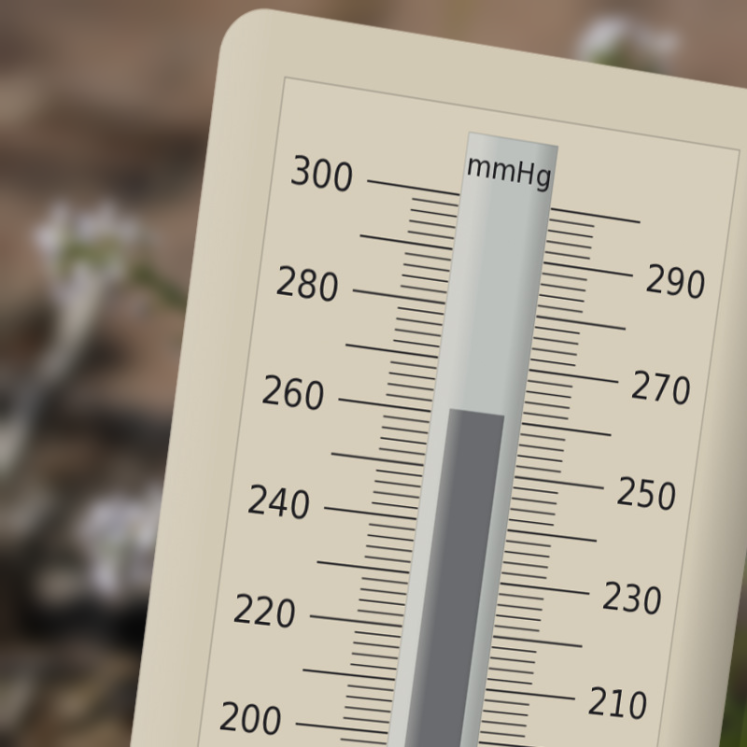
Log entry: mmHg 261
